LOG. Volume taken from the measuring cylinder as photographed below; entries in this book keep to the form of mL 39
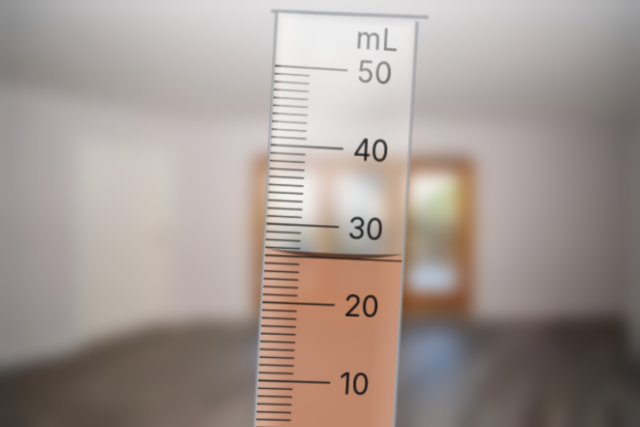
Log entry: mL 26
